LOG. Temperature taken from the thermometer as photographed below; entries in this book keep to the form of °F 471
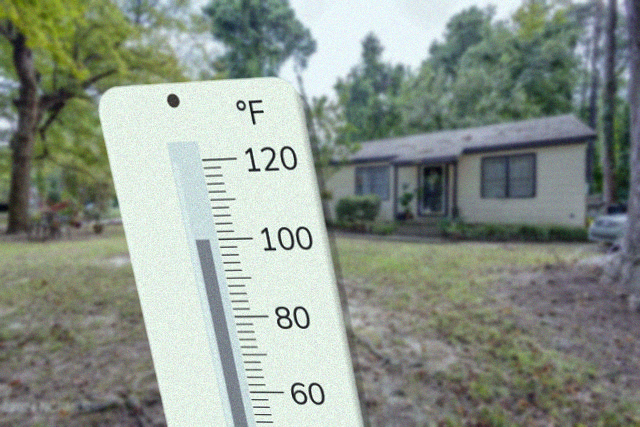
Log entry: °F 100
